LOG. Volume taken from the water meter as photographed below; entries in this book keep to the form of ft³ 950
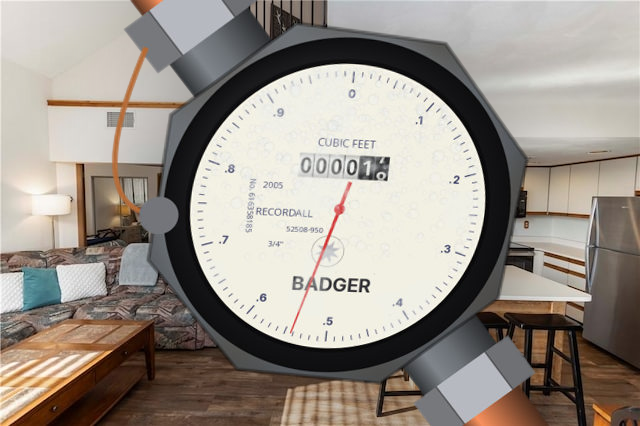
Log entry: ft³ 17.54
